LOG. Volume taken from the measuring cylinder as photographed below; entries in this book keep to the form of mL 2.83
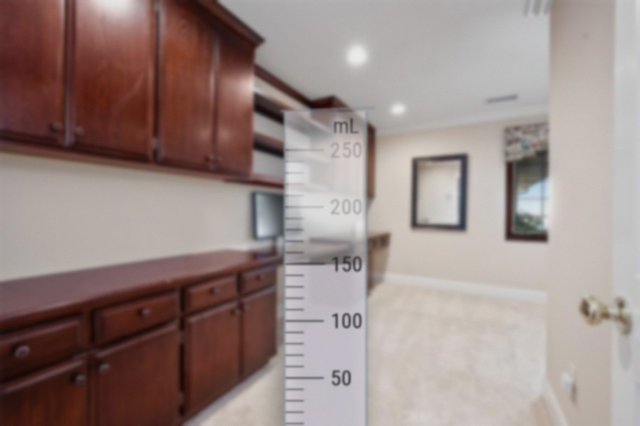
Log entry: mL 150
